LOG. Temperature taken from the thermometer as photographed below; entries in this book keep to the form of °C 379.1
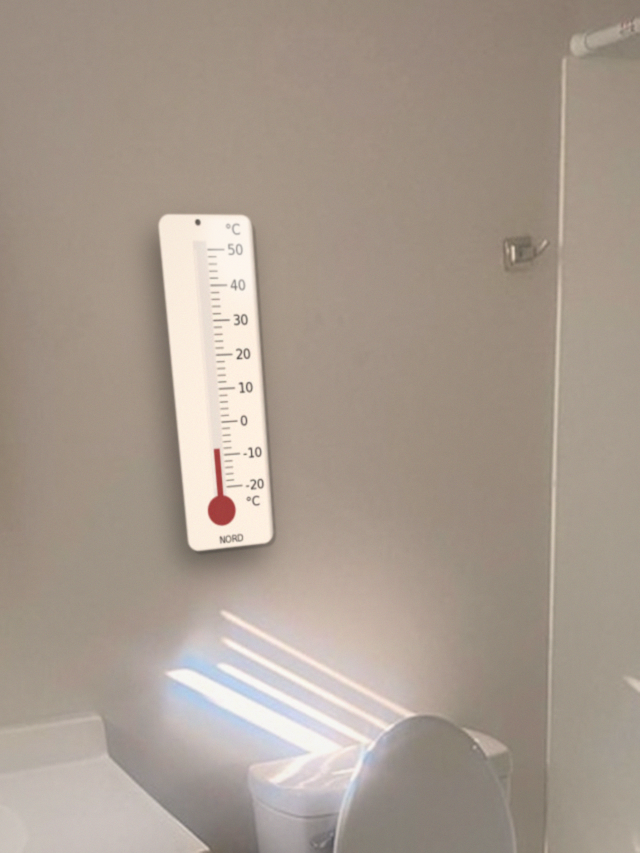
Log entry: °C -8
